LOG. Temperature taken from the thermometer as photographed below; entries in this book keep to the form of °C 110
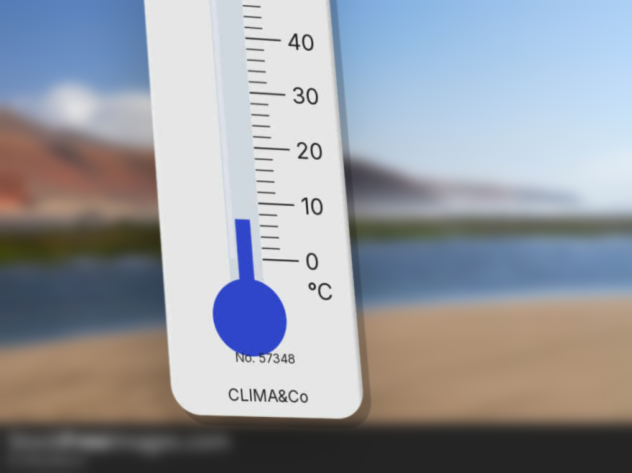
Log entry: °C 7
